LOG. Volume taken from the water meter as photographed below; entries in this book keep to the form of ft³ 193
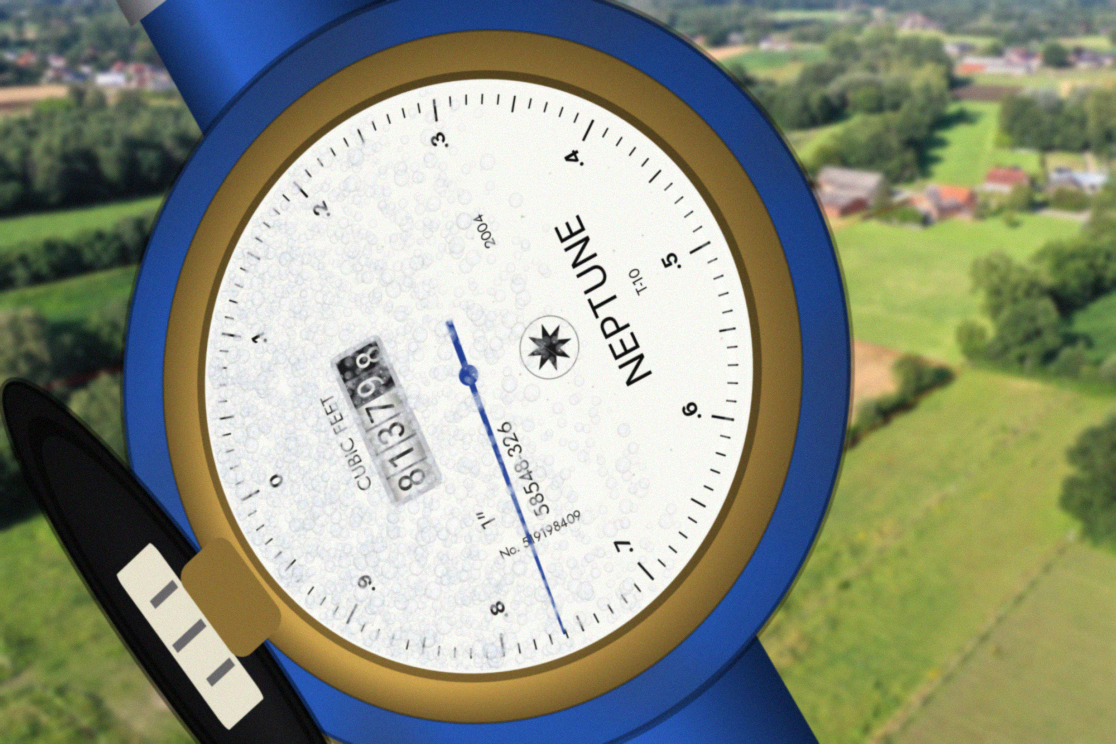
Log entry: ft³ 813797.76
